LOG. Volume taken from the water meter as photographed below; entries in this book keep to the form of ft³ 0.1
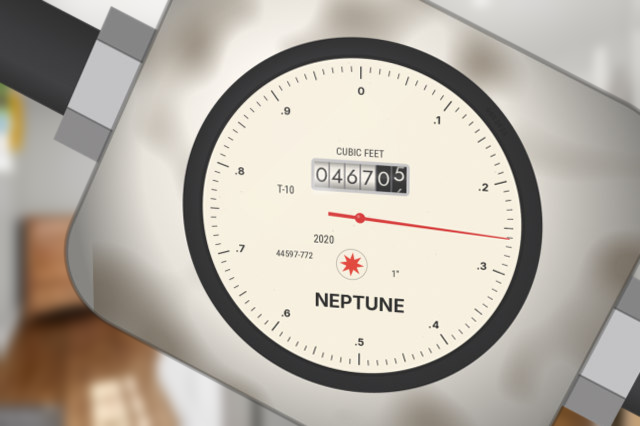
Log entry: ft³ 46705.26
